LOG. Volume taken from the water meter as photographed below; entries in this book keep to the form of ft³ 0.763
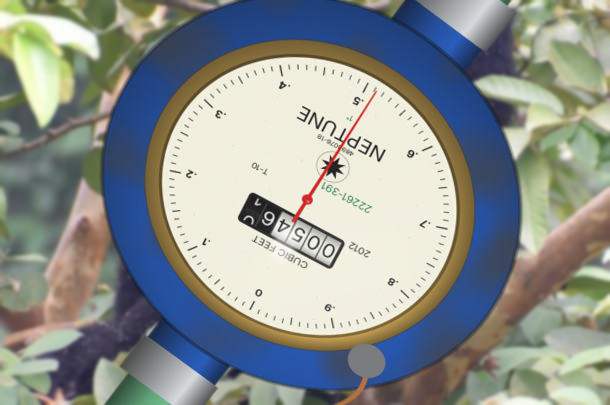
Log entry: ft³ 5460.51
